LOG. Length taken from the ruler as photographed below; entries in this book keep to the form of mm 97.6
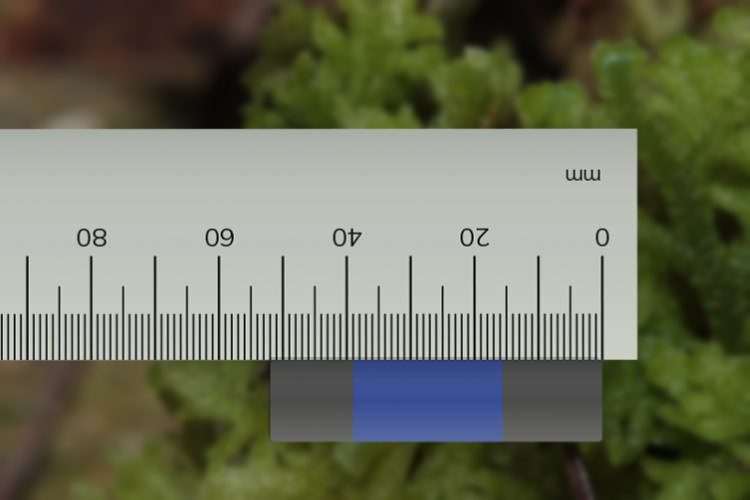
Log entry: mm 52
